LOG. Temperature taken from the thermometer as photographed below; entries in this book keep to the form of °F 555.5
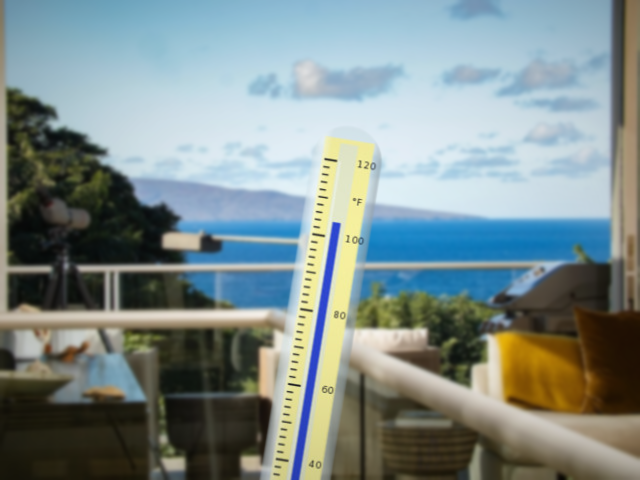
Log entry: °F 104
